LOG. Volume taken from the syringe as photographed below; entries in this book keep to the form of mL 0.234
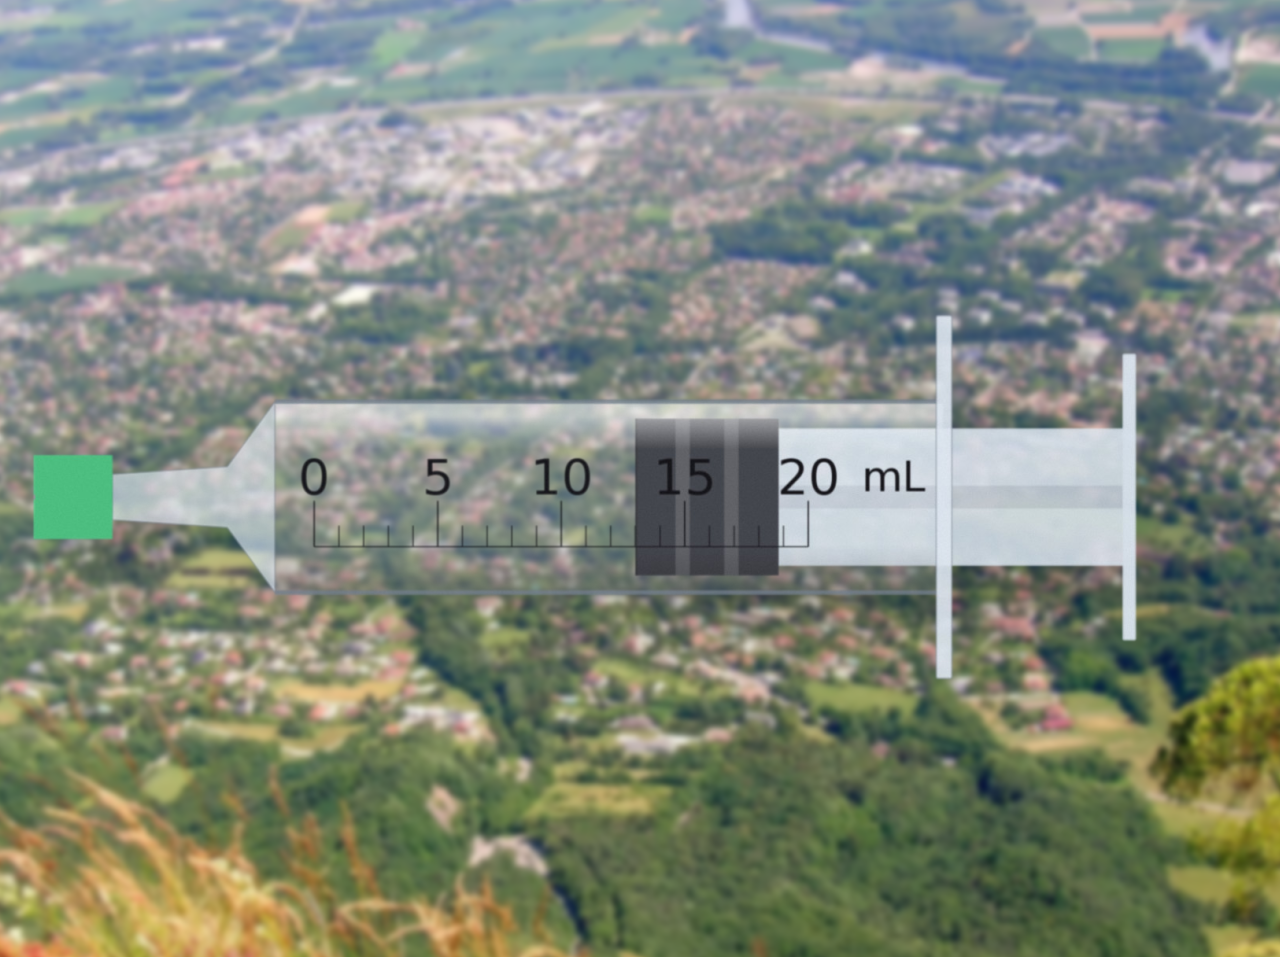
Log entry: mL 13
